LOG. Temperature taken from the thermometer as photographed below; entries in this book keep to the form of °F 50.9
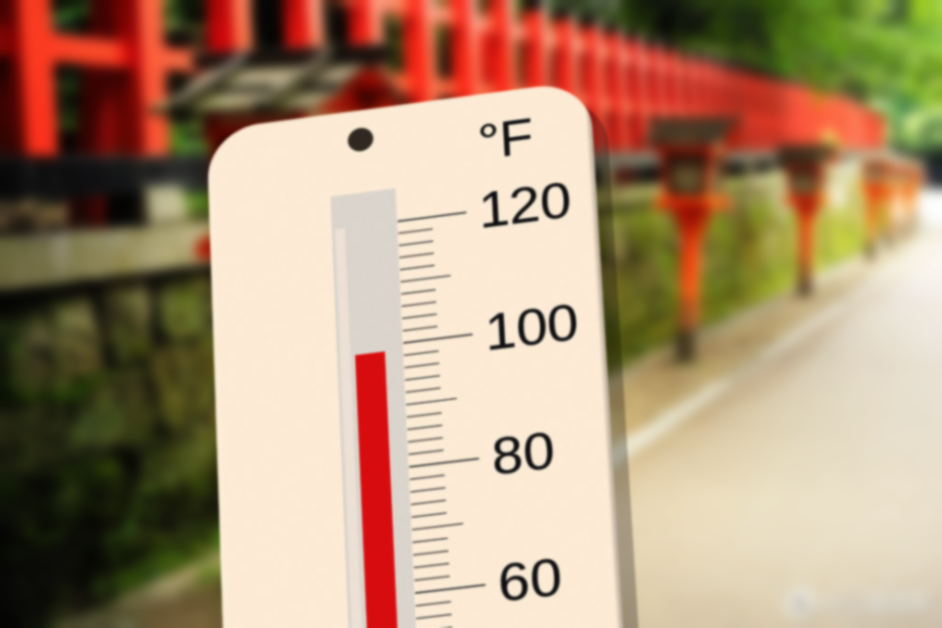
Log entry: °F 99
